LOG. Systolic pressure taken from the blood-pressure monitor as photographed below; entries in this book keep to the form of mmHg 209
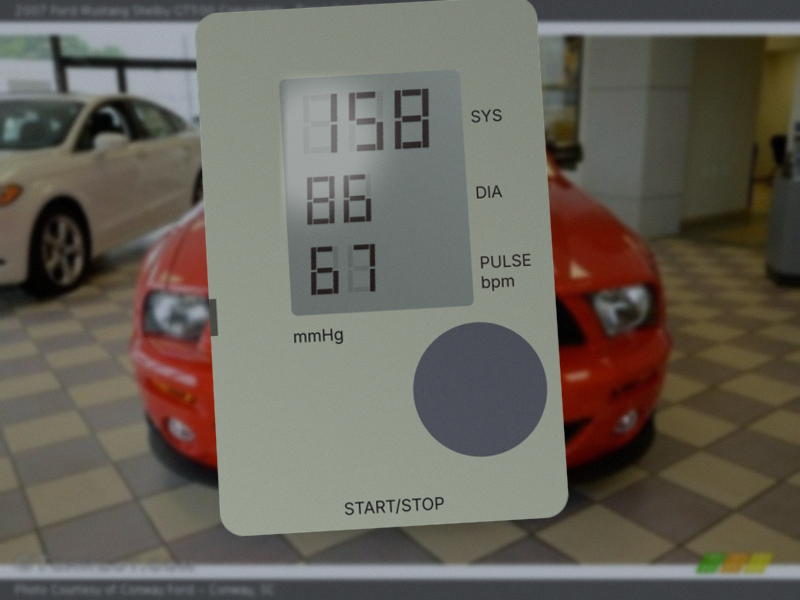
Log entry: mmHg 158
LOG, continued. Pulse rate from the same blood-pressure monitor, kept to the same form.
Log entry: bpm 67
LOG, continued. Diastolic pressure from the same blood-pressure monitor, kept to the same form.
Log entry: mmHg 86
